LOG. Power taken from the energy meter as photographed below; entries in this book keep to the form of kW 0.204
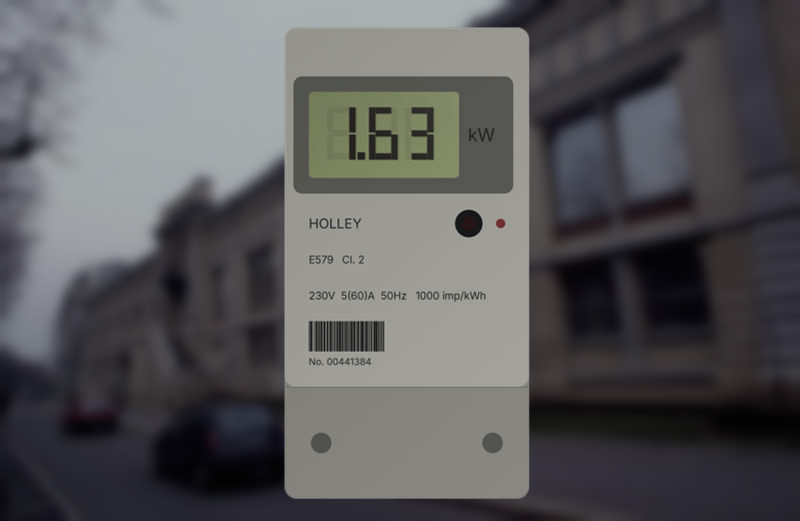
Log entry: kW 1.63
